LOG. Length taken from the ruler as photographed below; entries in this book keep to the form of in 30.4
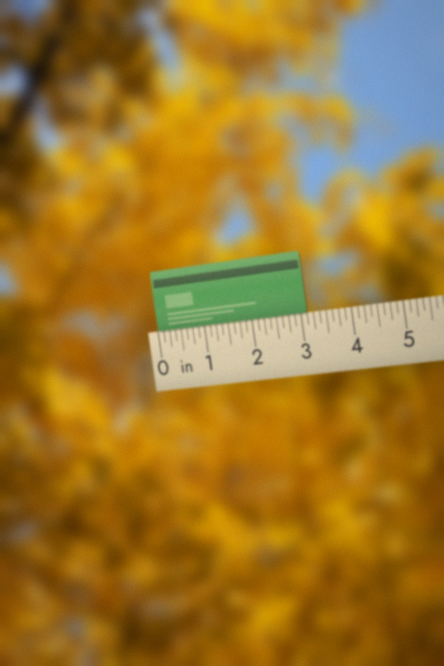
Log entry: in 3.125
